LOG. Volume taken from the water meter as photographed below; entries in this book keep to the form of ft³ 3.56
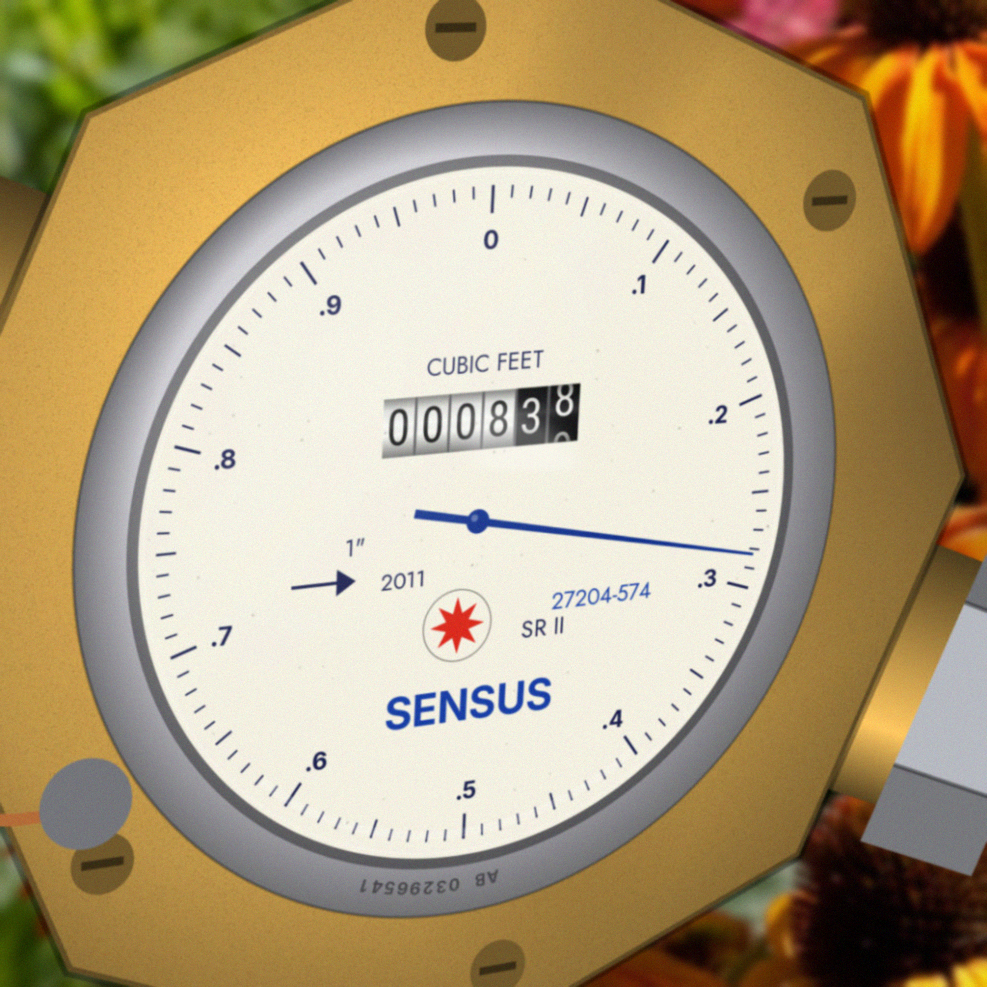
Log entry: ft³ 838.28
